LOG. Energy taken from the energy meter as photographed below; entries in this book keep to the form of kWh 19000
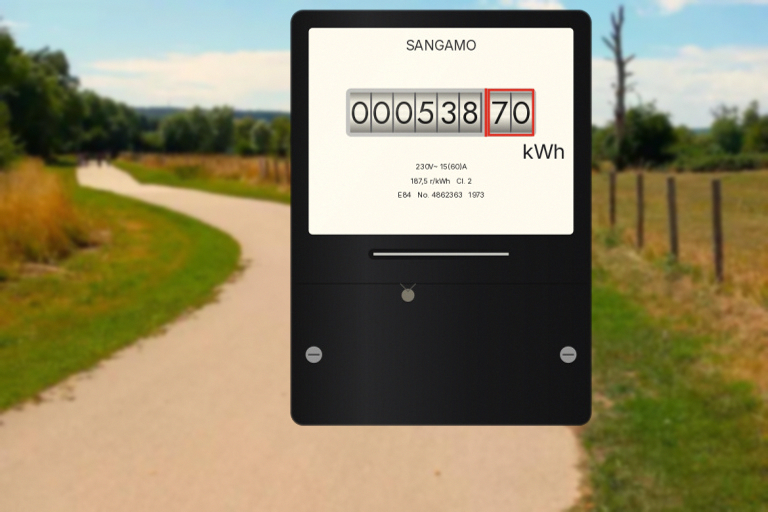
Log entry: kWh 538.70
